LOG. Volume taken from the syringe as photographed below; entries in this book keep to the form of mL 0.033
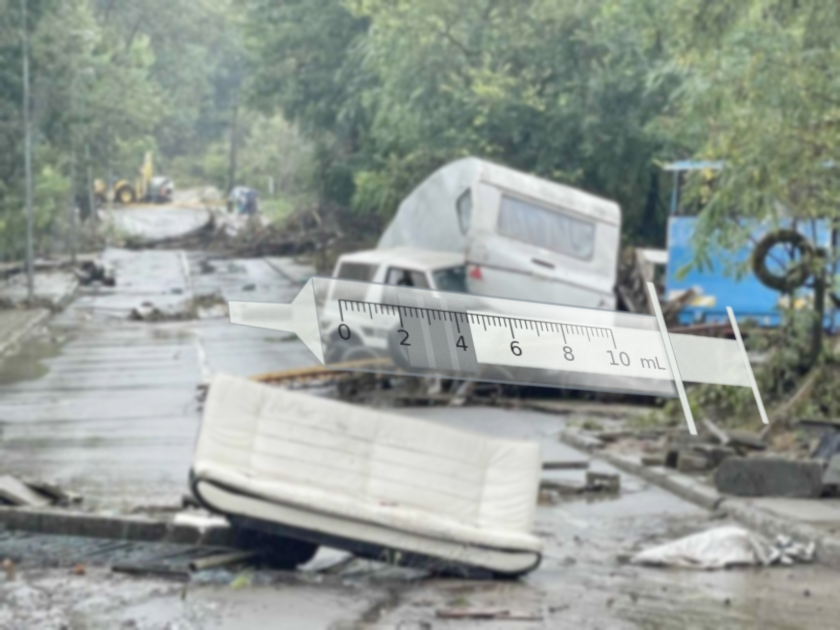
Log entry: mL 2
